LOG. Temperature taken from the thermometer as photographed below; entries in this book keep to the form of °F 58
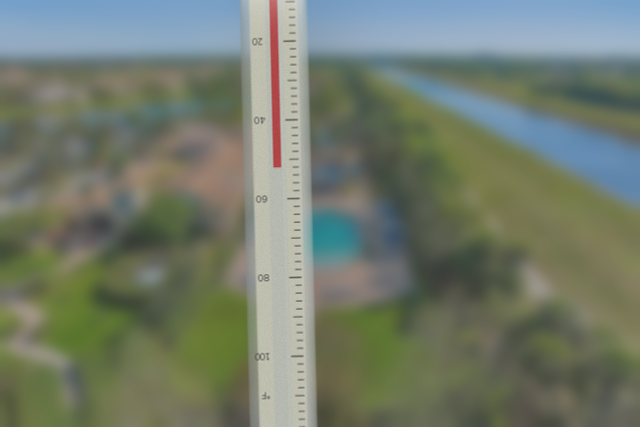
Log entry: °F 52
